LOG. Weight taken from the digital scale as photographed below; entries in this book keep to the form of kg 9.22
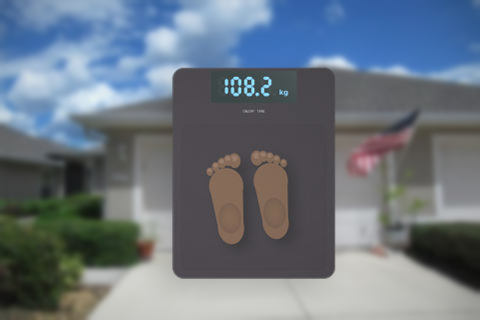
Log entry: kg 108.2
